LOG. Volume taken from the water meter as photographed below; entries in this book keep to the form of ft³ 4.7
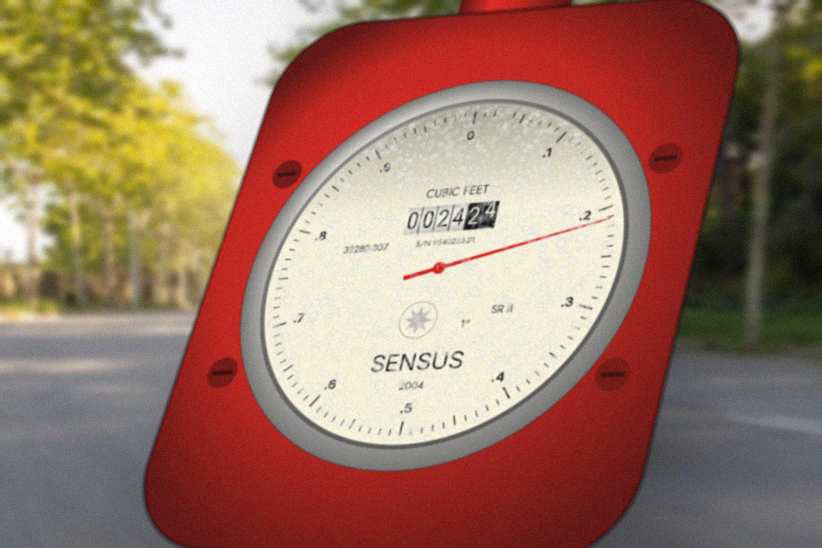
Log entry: ft³ 2424.21
